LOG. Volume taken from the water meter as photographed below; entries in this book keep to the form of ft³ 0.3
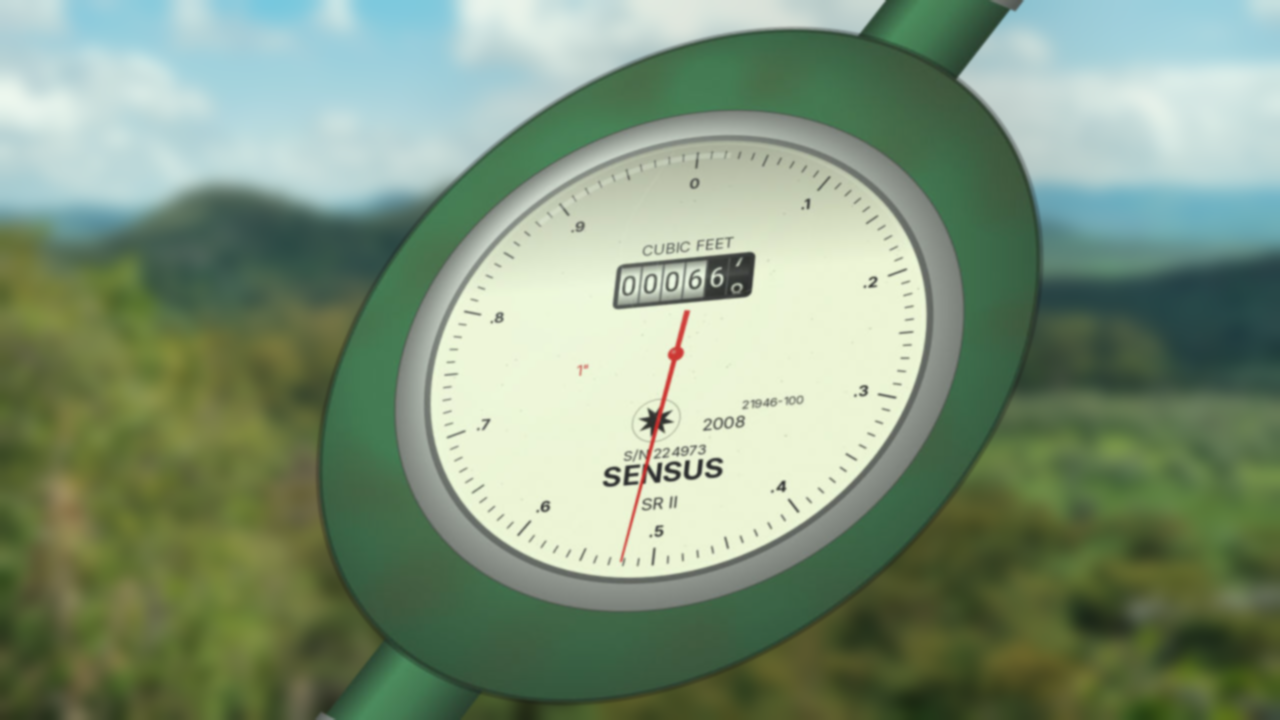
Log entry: ft³ 667.52
